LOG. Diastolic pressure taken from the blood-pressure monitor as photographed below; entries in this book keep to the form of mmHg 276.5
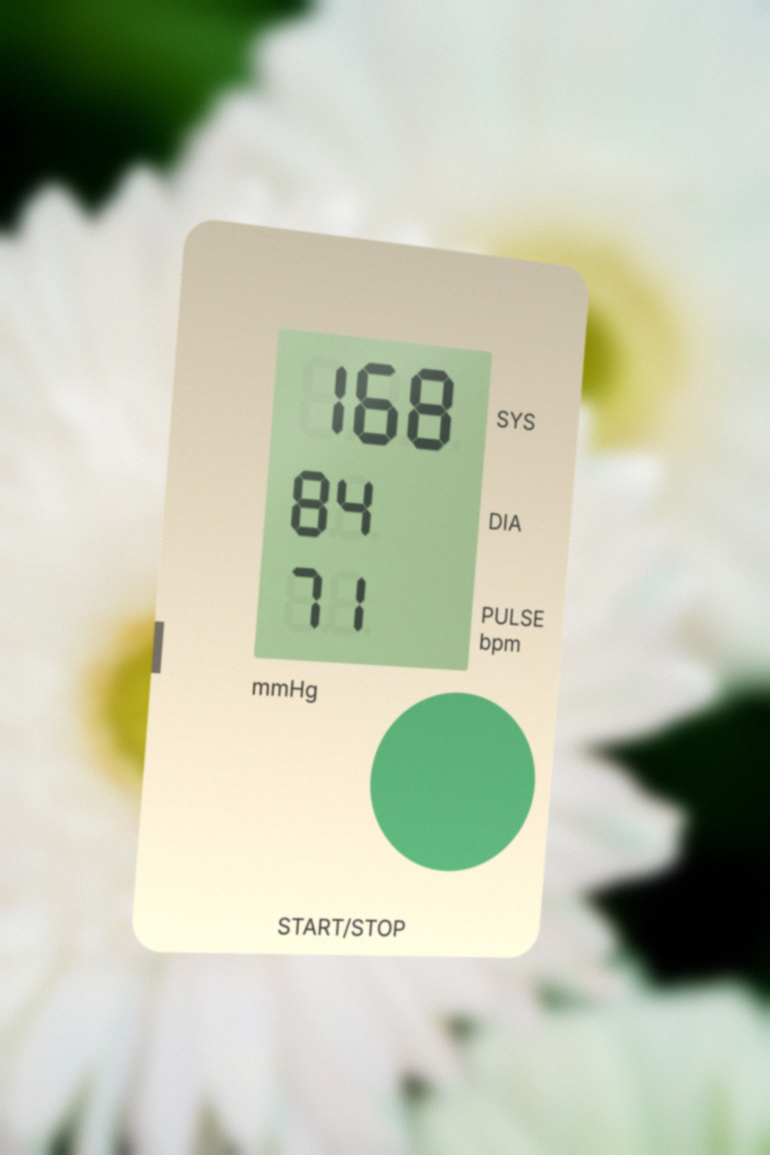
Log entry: mmHg 84
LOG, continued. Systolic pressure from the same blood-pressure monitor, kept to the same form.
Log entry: mmHg 168
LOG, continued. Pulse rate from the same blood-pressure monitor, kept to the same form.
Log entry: bpm 71
